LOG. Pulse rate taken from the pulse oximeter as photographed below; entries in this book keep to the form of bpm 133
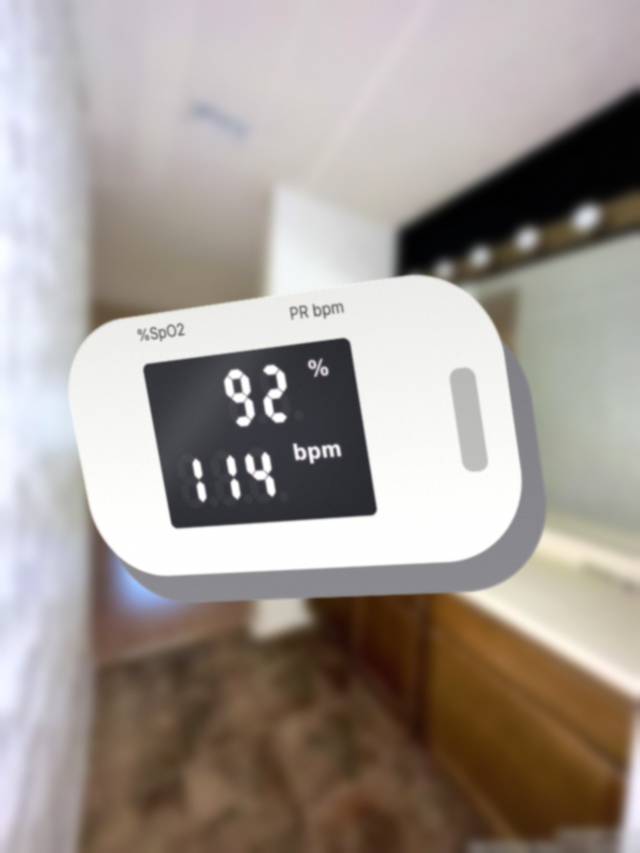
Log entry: bpm 114
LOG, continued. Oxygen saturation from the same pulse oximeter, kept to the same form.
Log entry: % 92
